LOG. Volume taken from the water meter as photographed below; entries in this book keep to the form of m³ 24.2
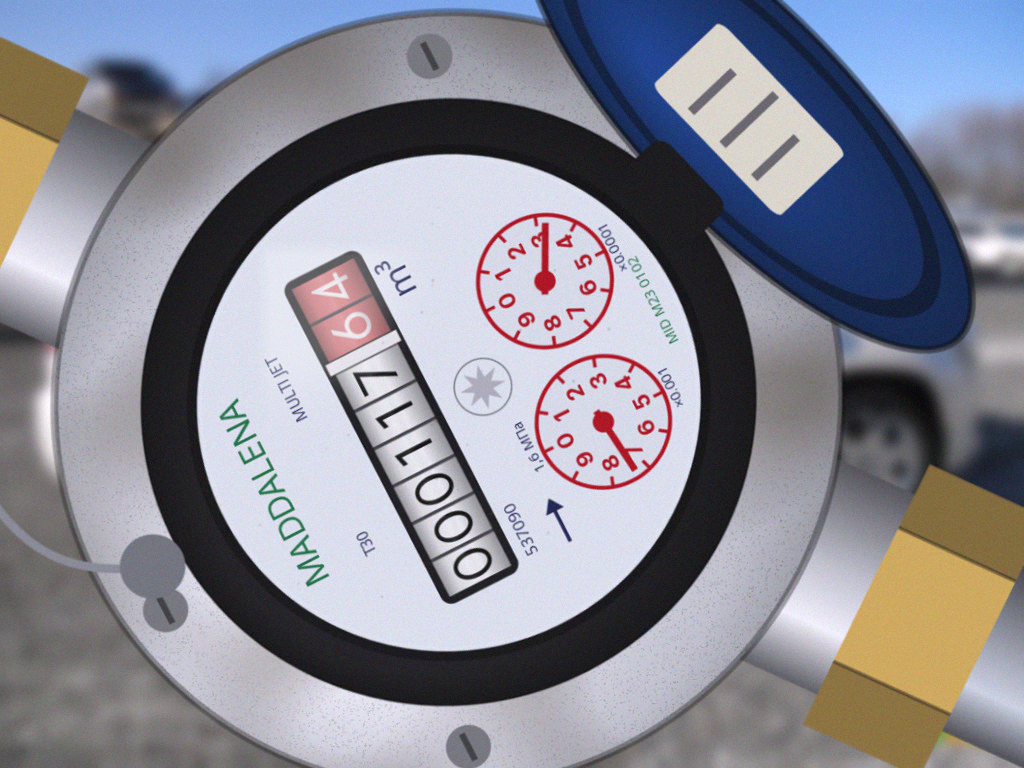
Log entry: m³ 117.6473
